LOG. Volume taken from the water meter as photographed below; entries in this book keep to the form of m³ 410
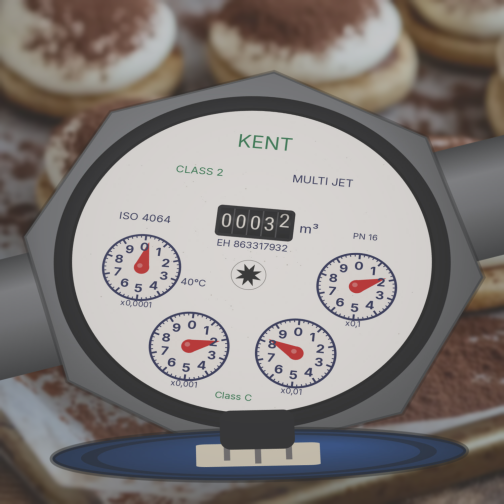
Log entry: m³ 32.1820
